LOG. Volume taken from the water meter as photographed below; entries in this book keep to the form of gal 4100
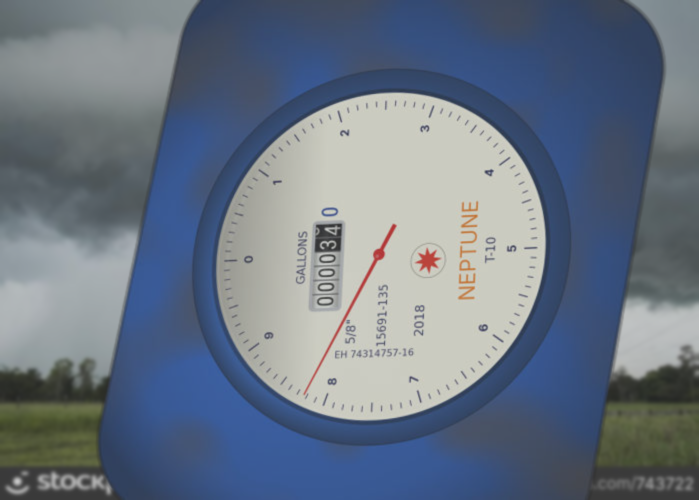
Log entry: gal 338.2
